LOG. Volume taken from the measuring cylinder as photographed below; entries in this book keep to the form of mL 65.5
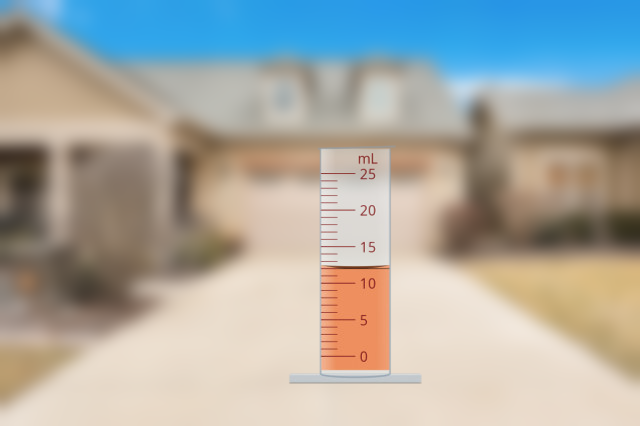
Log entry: mL 12
